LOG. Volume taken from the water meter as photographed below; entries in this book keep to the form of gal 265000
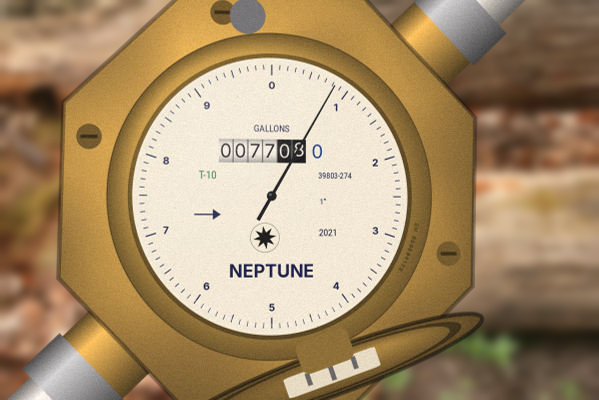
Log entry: gal 77080.8
